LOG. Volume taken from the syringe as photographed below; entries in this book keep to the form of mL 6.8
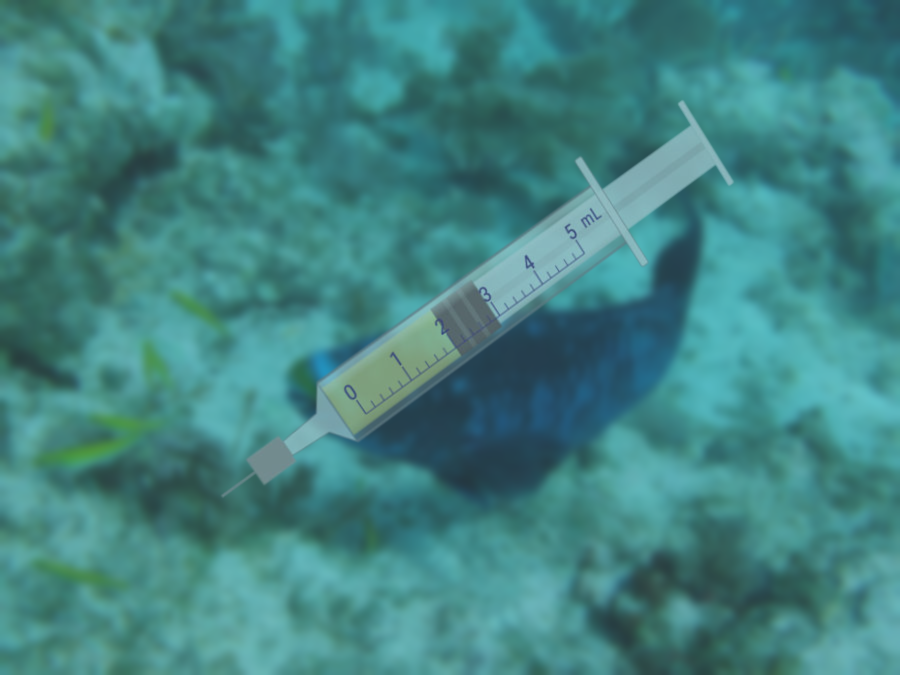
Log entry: mL 2
